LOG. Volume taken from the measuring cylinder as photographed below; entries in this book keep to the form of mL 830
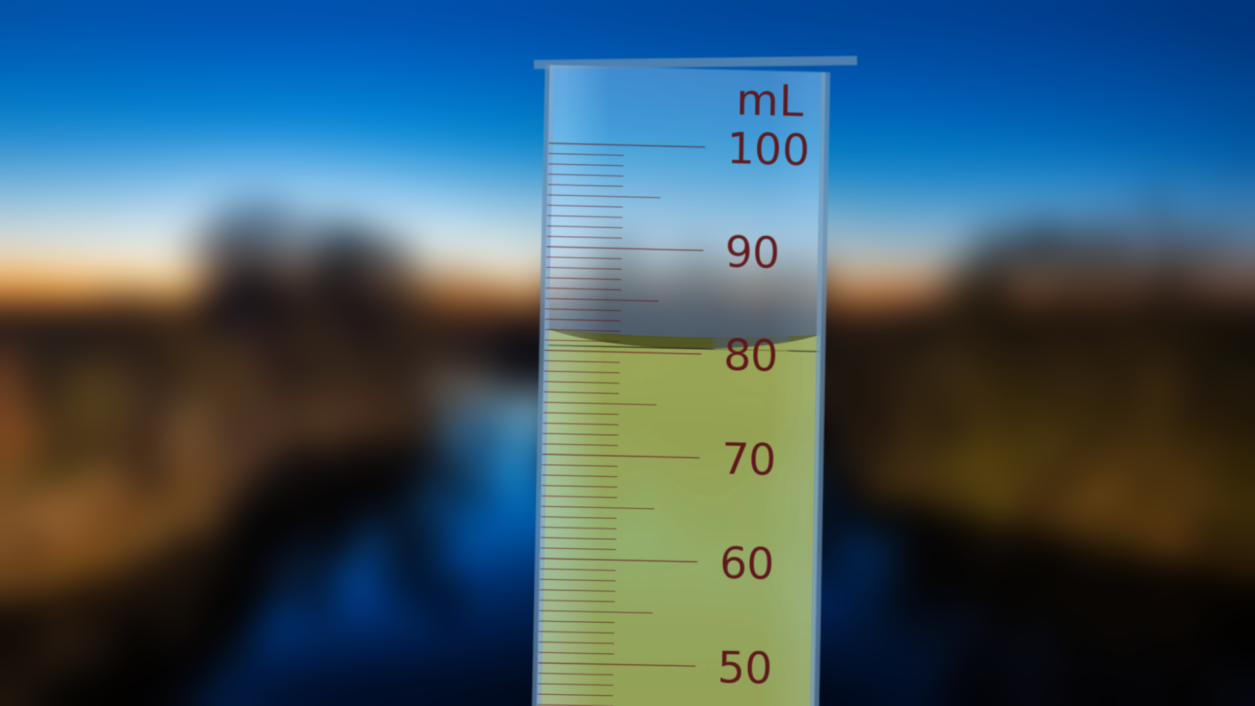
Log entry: mL 80.5
